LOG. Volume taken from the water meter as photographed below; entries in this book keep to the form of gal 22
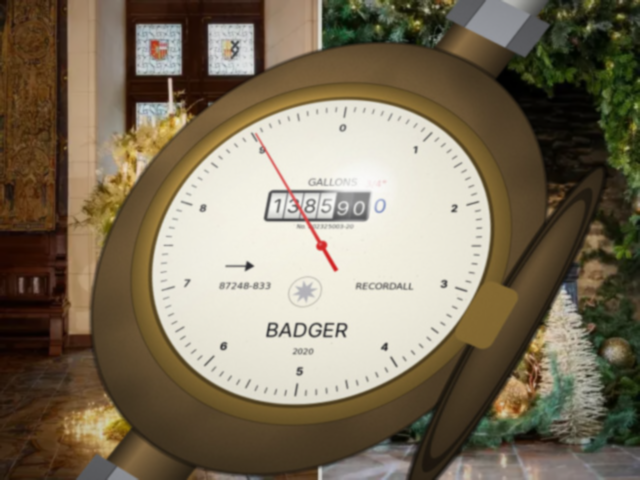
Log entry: gal 1385899.0
